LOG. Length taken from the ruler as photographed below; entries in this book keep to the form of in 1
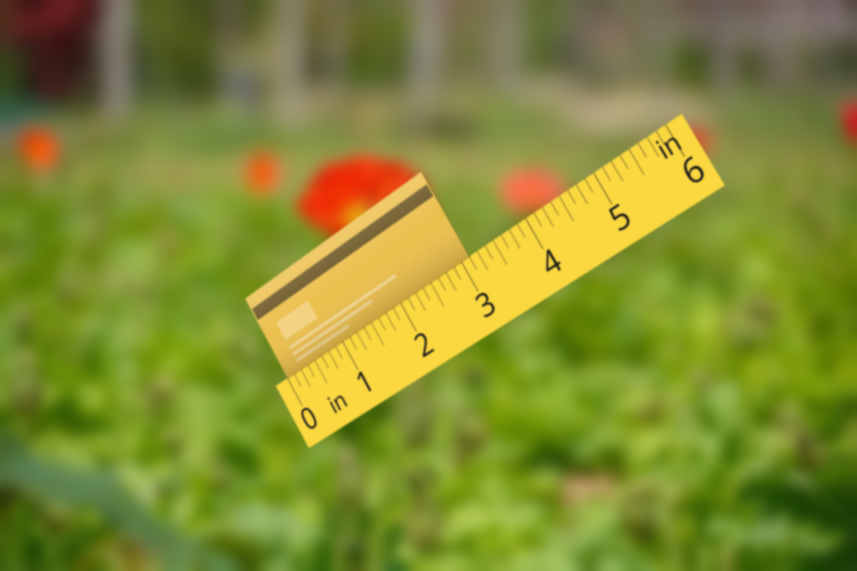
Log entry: in 3.125
